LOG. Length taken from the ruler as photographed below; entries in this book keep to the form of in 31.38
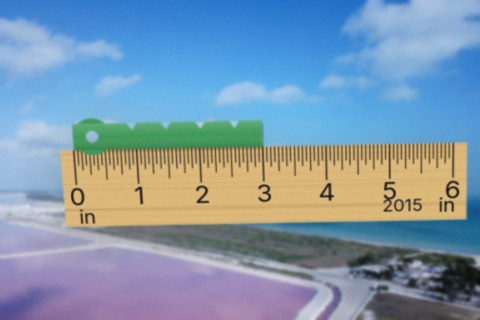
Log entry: in 3
